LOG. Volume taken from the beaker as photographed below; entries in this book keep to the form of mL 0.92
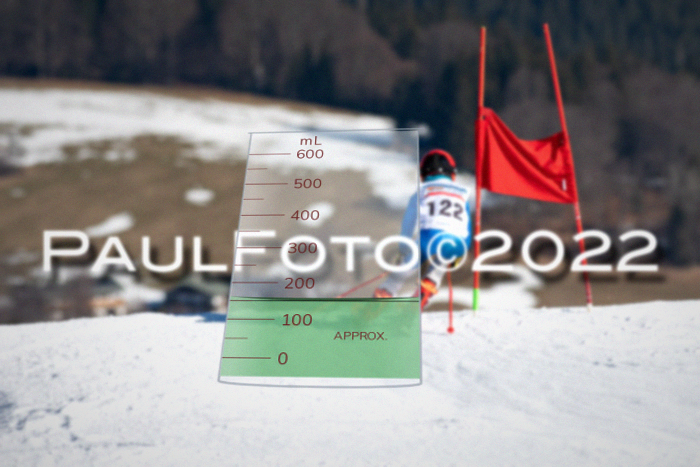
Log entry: mL 150
